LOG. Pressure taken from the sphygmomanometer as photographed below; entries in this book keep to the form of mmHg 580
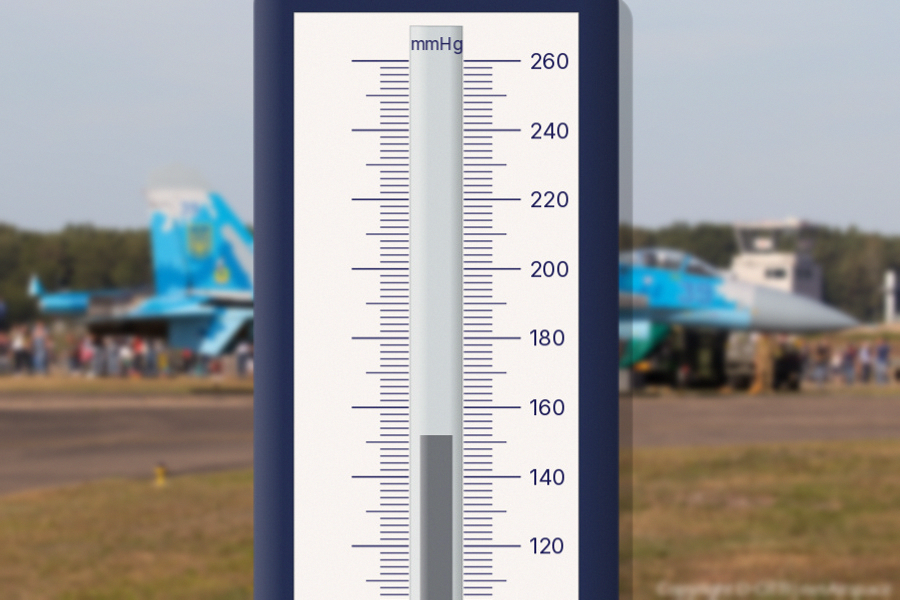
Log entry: mmHg 152
